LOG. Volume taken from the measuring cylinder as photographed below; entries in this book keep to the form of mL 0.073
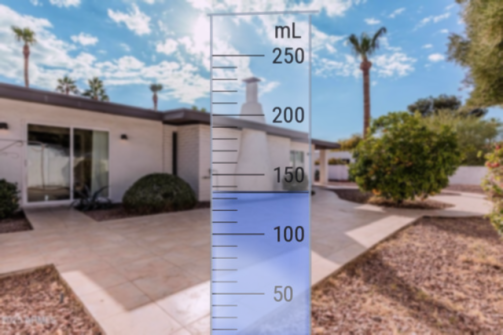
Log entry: mL 135
